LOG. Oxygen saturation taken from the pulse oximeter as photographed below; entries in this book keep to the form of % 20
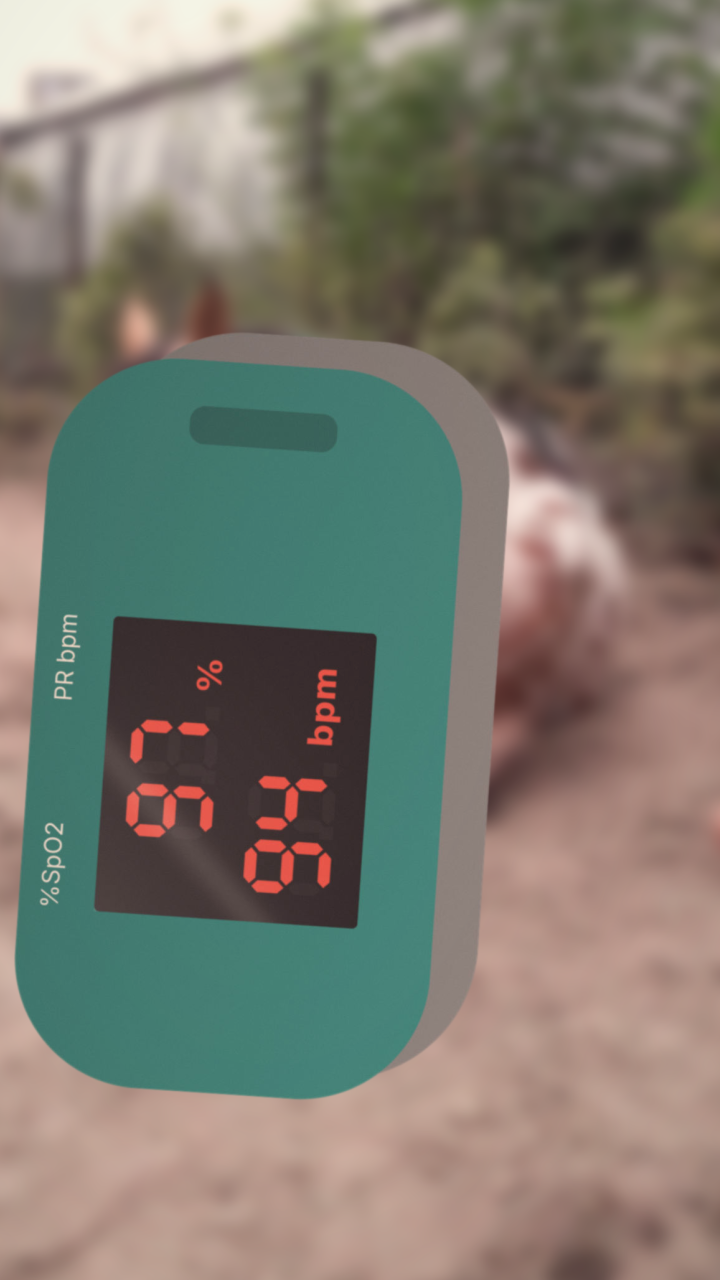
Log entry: % 97
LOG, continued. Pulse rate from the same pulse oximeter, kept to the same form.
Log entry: bpm 94
